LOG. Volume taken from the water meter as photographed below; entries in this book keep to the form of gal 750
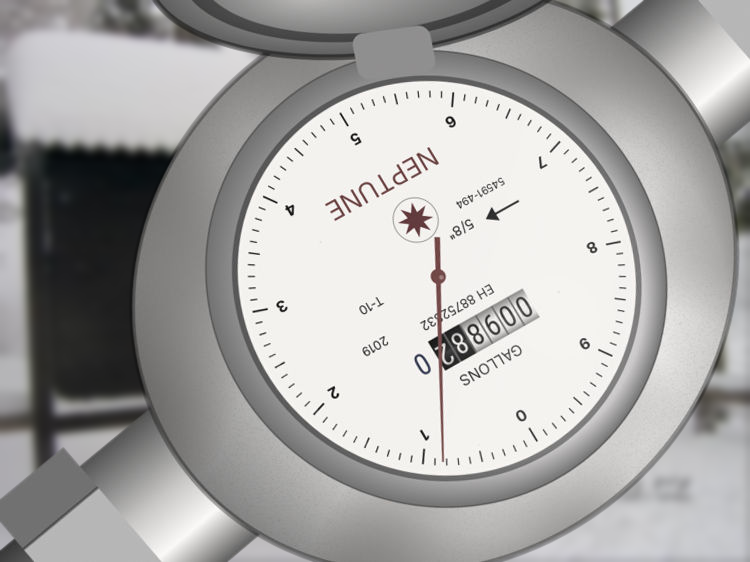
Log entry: gal 98820.8
